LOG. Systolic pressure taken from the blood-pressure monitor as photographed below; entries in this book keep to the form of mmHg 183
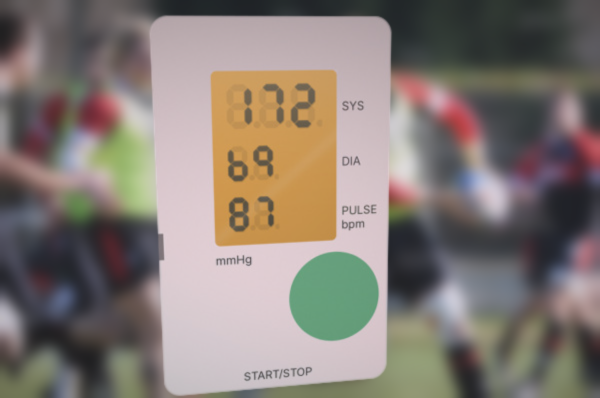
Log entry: mmHg 172
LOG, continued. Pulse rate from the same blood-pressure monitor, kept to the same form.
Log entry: bpm 87
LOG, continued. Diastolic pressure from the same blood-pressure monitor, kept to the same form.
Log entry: mmHg 69
